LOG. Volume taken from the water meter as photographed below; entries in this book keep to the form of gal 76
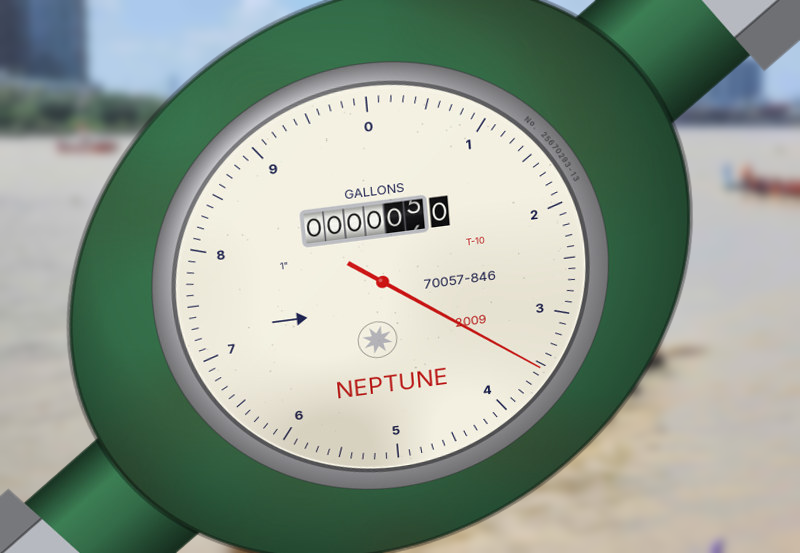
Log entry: gal 53.5
